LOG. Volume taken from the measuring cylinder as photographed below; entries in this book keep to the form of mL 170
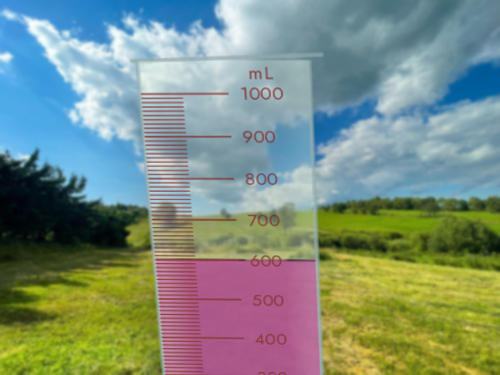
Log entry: mL 600
